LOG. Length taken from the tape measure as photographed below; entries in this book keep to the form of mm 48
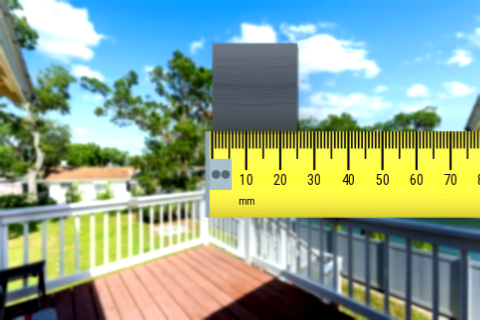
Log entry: mm 25
